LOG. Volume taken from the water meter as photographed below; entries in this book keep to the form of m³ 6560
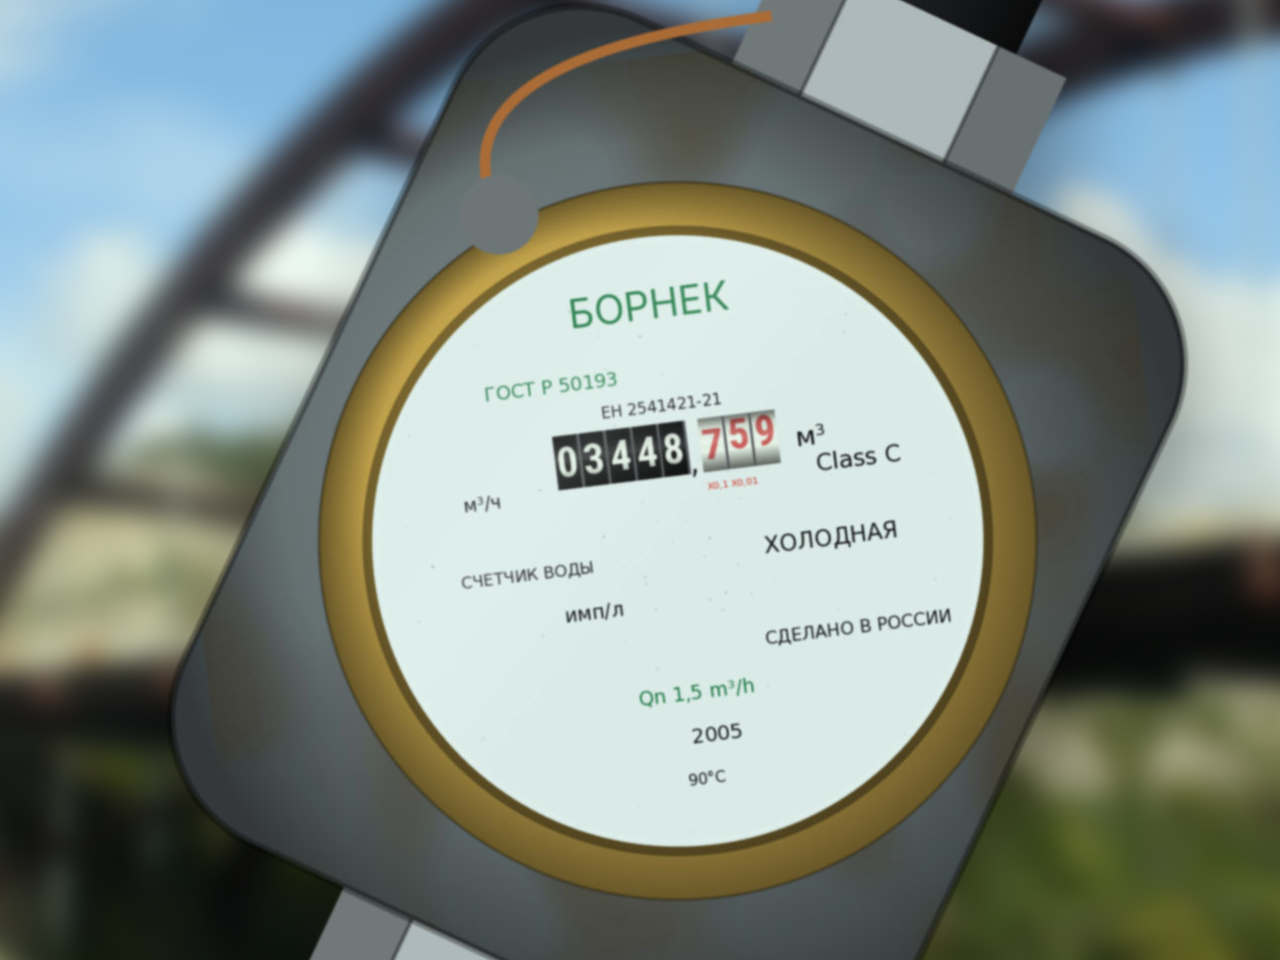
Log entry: m³ 3448.759
